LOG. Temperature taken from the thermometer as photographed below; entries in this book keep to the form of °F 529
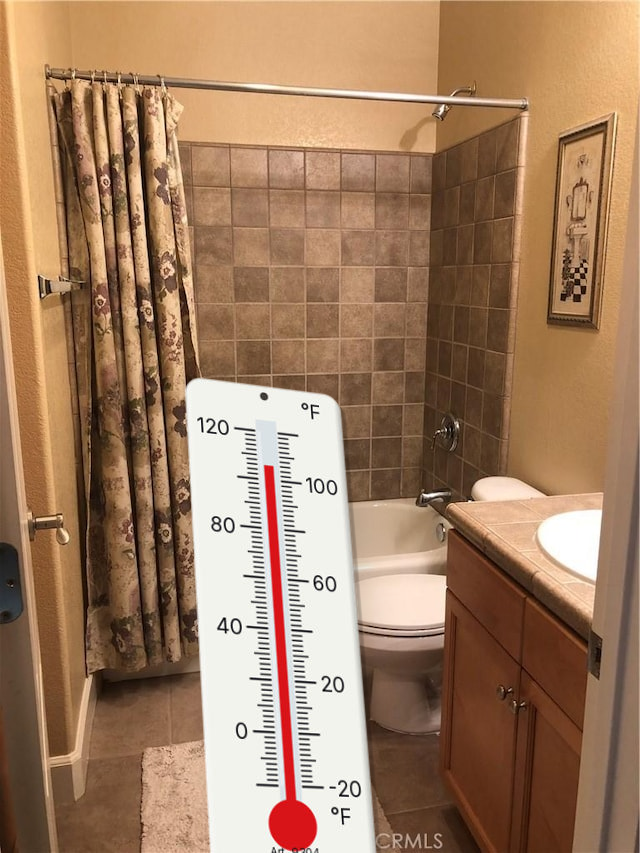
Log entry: °F 106
